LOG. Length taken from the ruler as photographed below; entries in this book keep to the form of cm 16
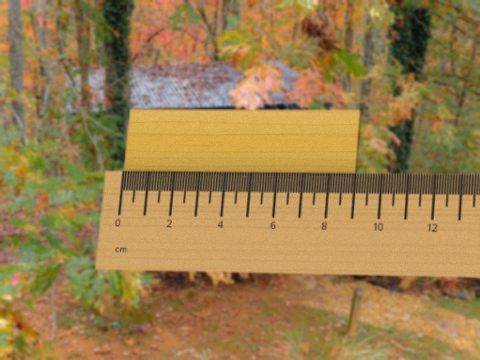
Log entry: cm 9
